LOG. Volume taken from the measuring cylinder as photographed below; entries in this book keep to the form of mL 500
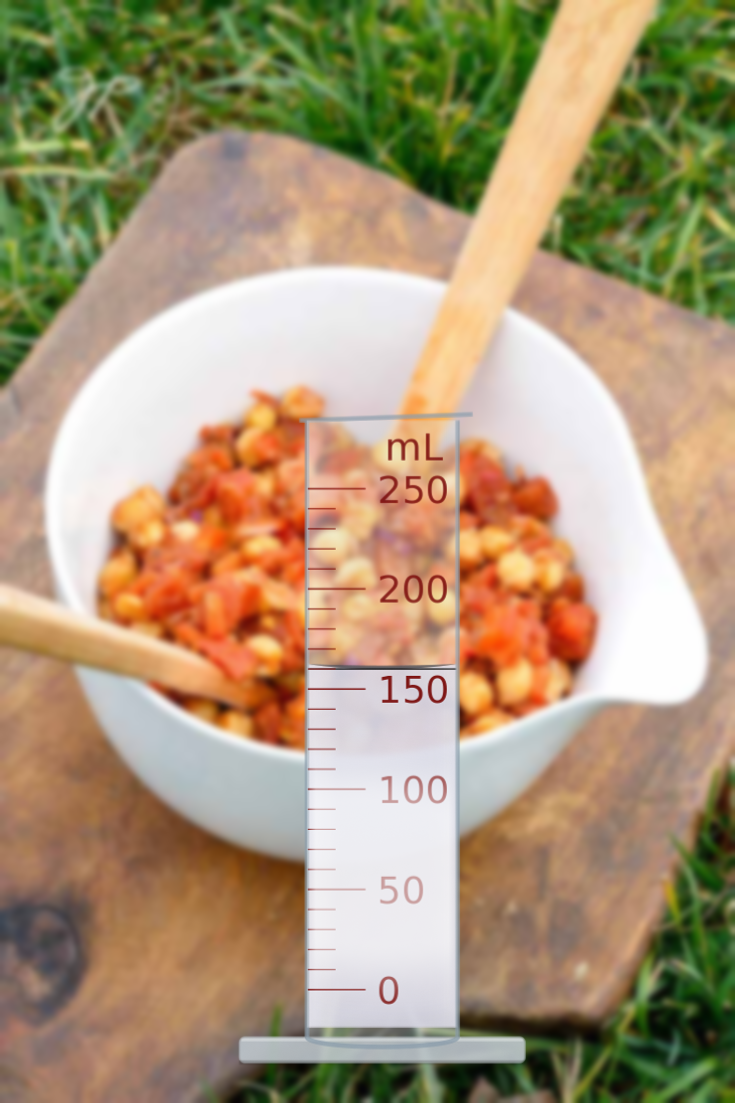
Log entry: mL 160
